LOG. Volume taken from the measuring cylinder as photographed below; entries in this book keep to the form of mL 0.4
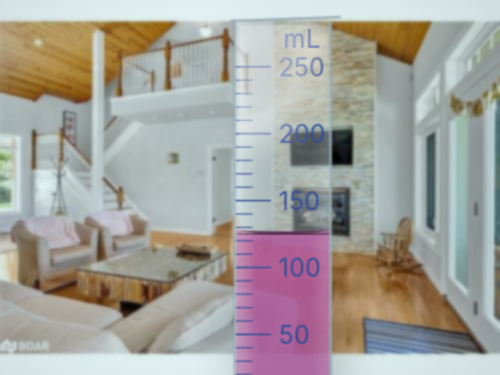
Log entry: mL 125
